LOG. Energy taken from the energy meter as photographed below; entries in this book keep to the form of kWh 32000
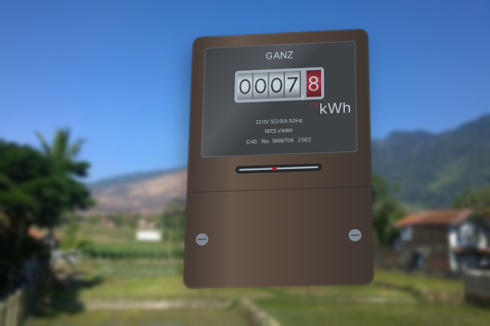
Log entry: kWh 7.8
